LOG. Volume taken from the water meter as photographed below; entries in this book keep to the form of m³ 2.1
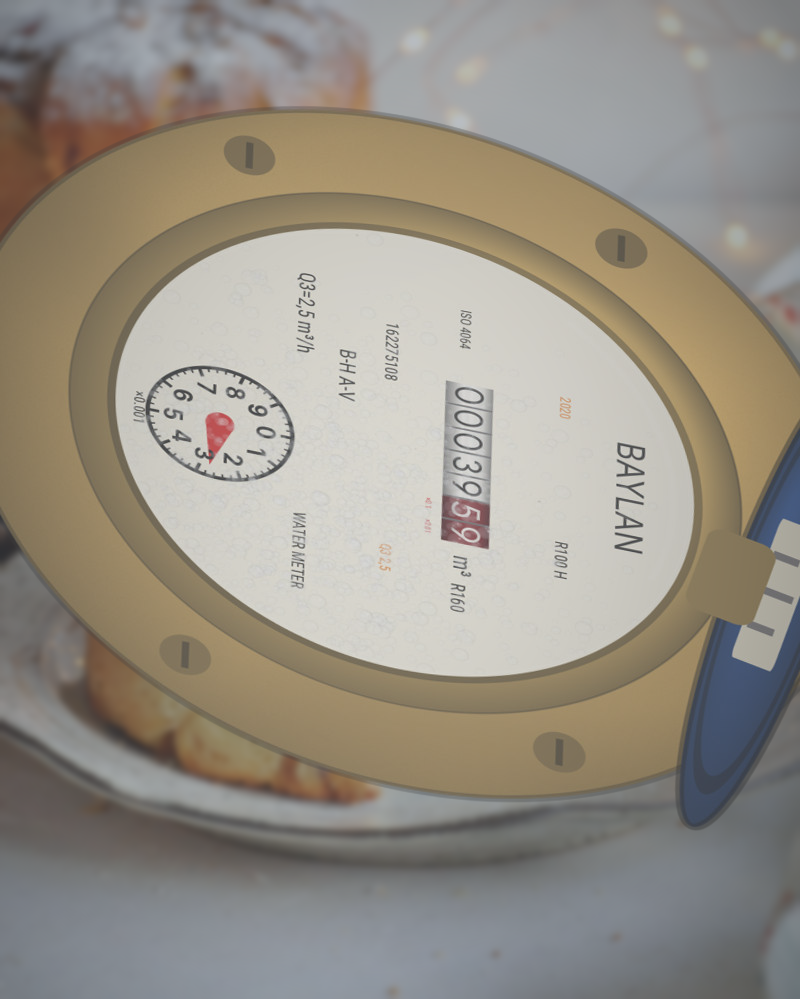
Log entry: m³ 39.592
